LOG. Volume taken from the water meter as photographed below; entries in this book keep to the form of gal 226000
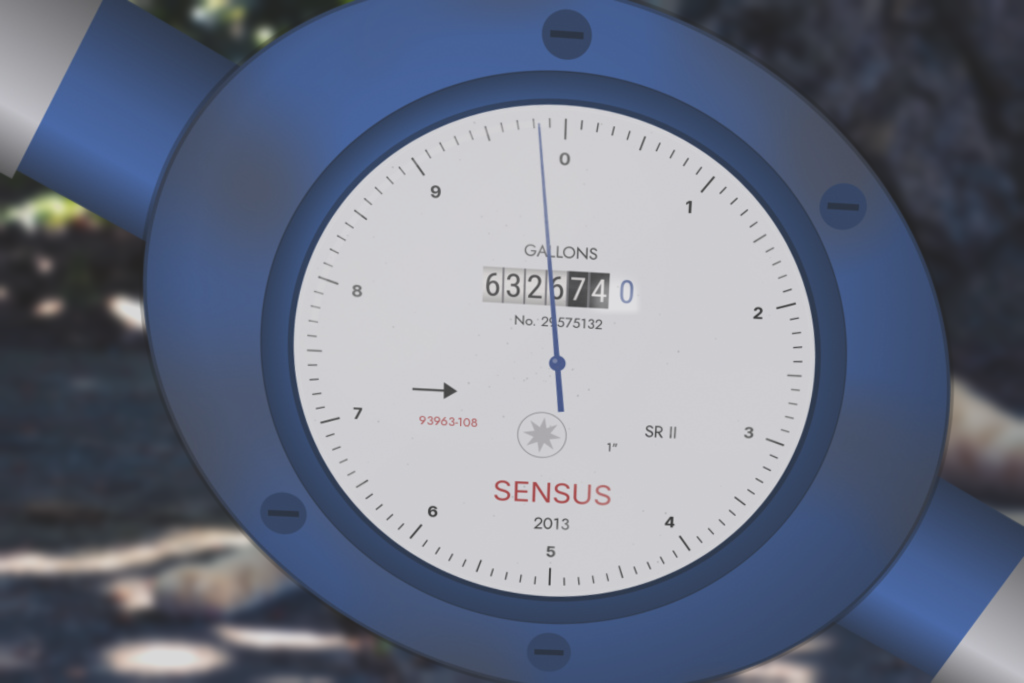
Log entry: gal 6326739.8
